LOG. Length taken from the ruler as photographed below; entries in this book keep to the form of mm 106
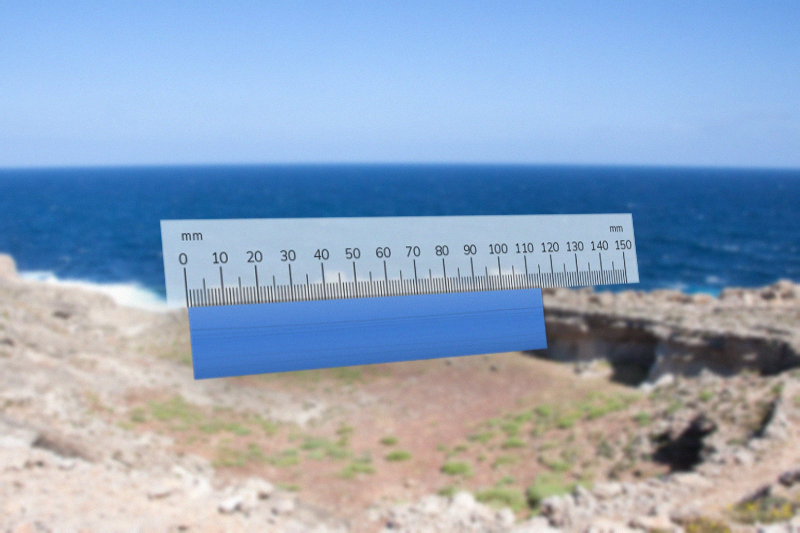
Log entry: mm 115
